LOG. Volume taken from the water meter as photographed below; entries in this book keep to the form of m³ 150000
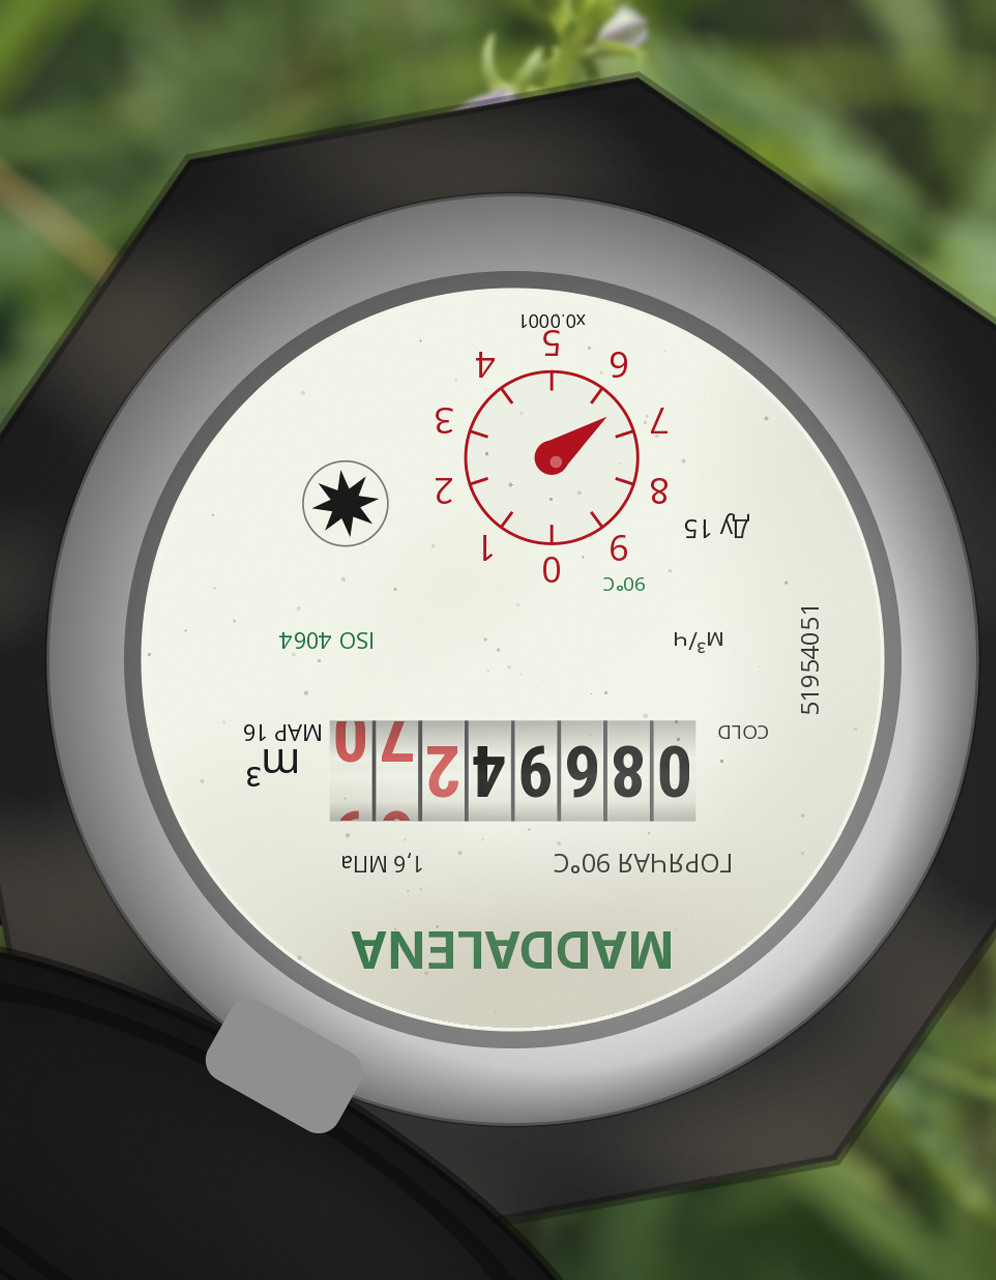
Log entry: m³ 8694.2696
